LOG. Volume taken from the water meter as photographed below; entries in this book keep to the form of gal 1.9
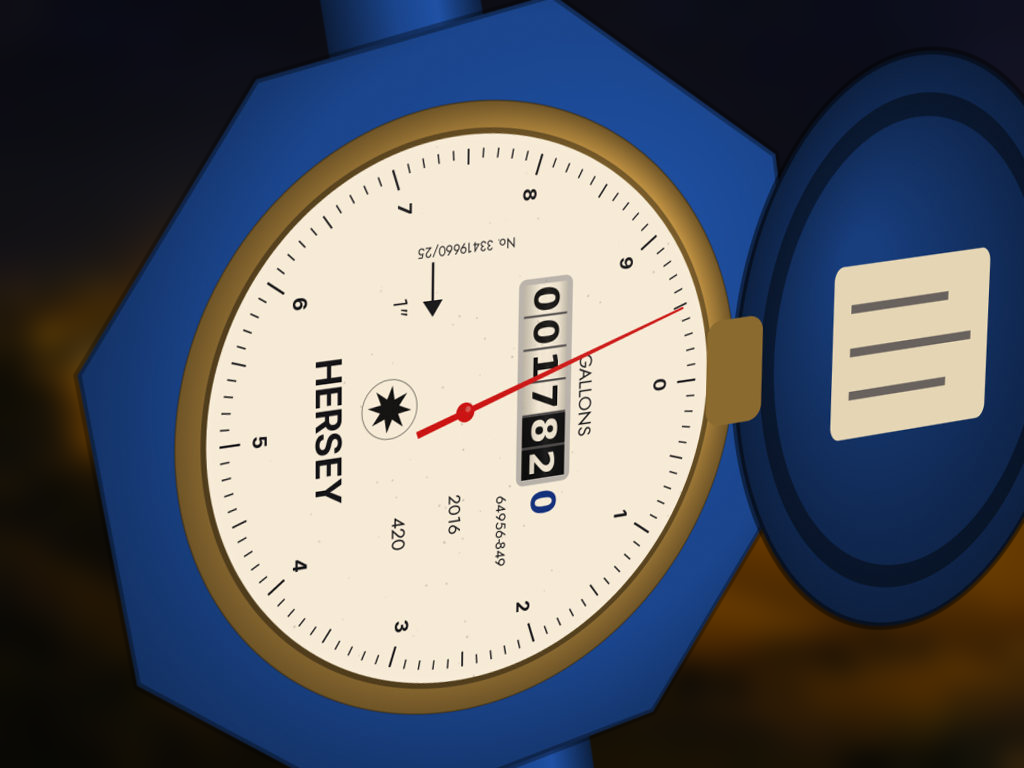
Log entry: gal 17819.5
